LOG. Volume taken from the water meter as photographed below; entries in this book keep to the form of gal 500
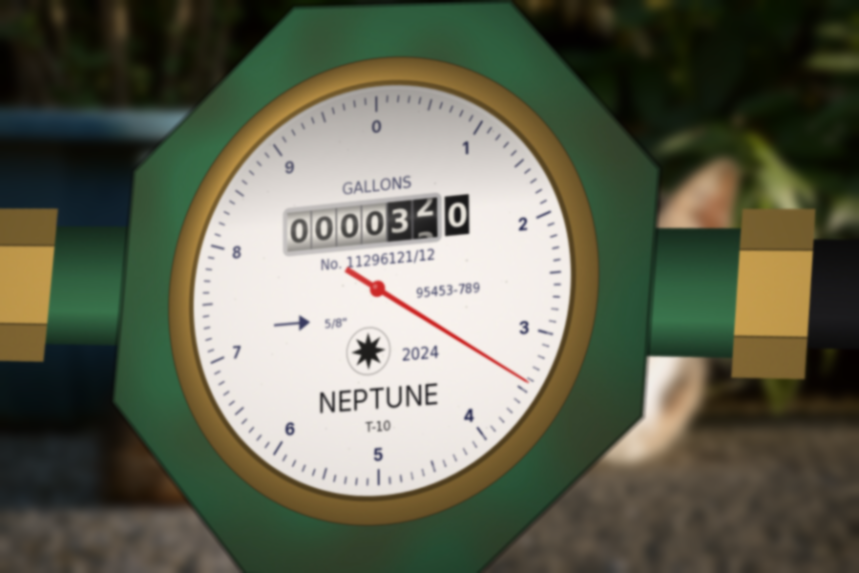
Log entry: gal 323.4
